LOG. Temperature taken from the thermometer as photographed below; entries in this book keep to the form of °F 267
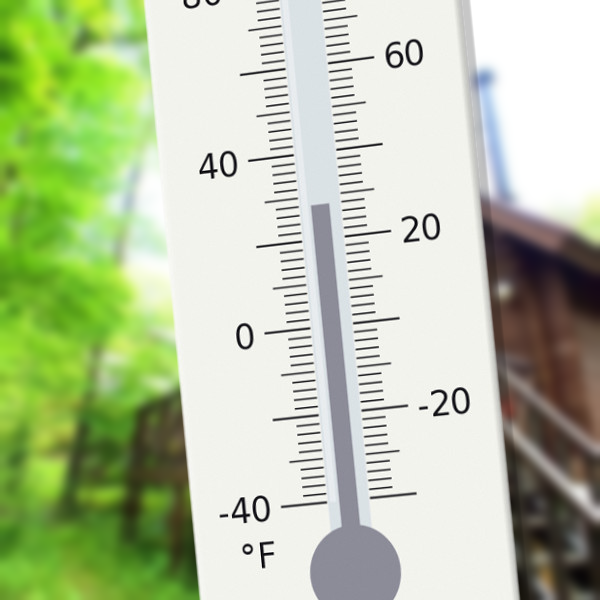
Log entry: °F 28
